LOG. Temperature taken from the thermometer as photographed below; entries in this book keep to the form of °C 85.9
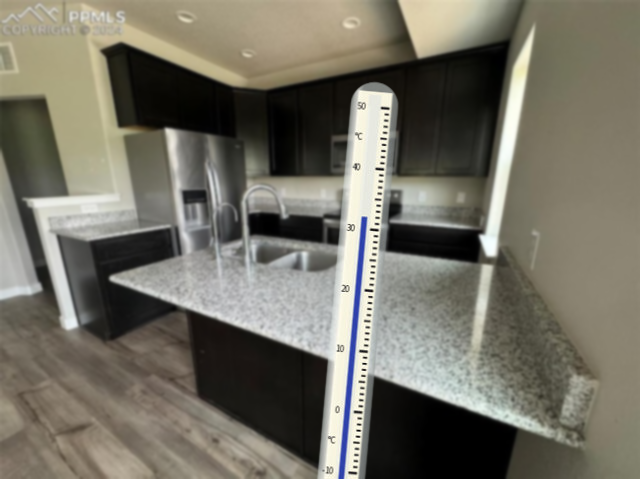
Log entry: °C 32
